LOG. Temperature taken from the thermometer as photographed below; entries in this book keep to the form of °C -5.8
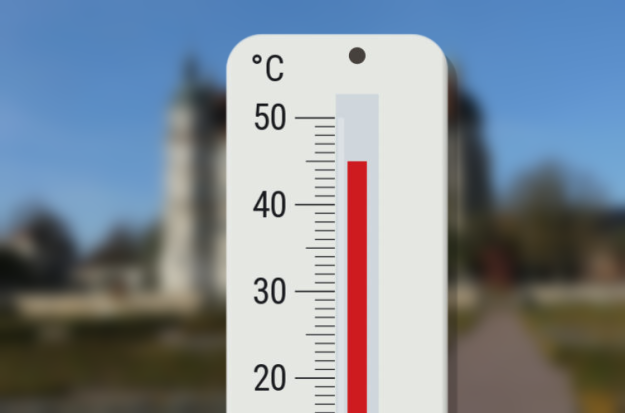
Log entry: °C 45
